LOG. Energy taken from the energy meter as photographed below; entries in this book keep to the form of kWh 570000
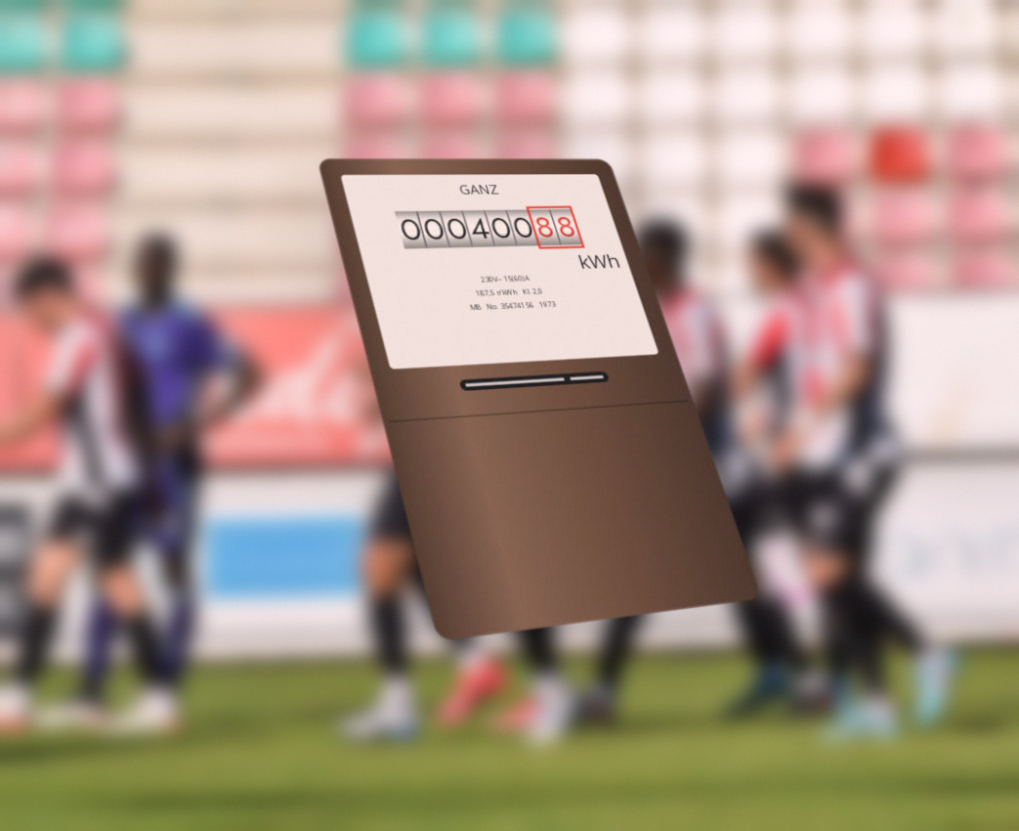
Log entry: kWh 400.88
